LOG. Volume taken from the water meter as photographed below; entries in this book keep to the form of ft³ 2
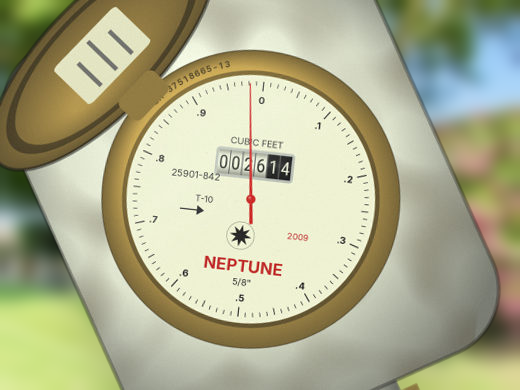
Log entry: ft³ 2613.98
